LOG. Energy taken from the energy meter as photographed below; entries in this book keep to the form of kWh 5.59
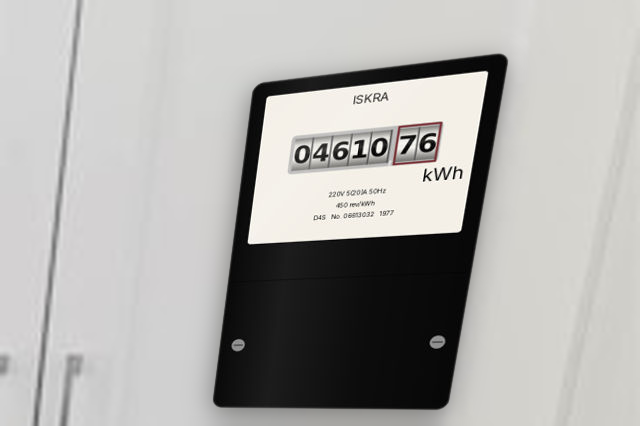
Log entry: kWh 4610.76
